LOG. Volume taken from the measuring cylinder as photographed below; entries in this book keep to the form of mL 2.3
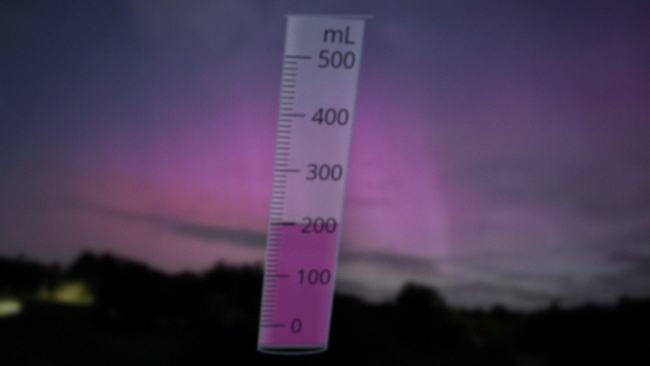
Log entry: mL 200
